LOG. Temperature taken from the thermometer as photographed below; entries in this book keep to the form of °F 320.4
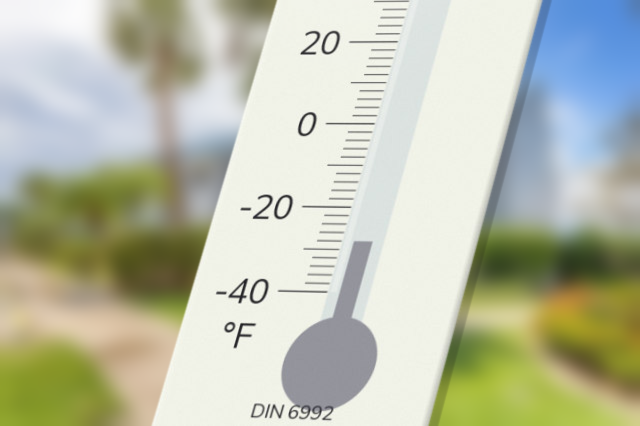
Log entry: °F -28
